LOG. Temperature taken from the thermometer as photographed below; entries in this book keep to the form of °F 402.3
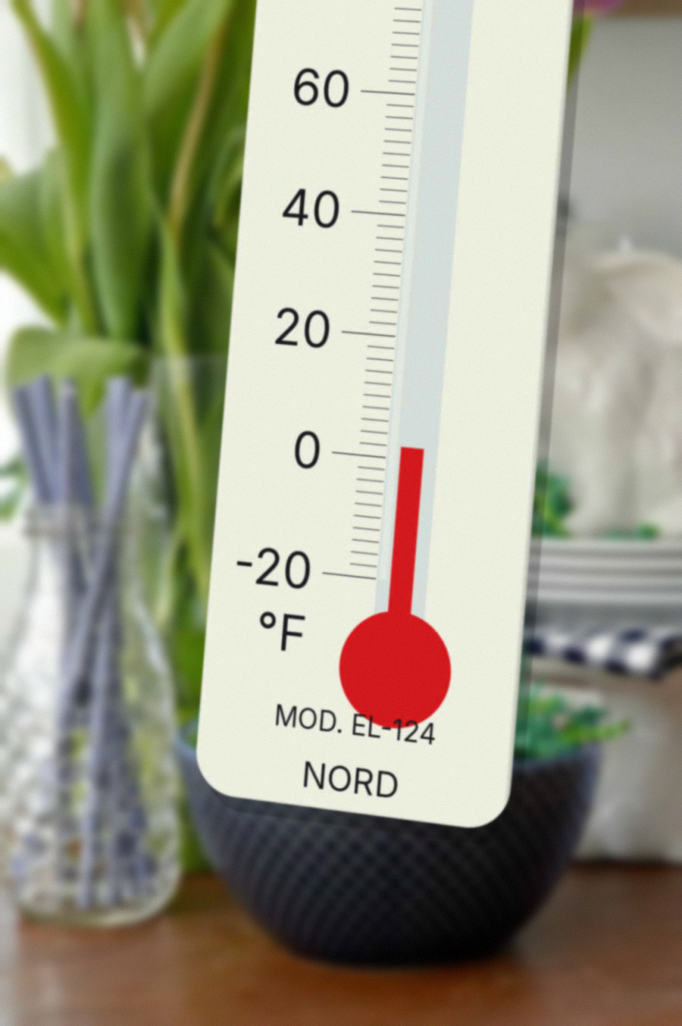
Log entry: °F 2
